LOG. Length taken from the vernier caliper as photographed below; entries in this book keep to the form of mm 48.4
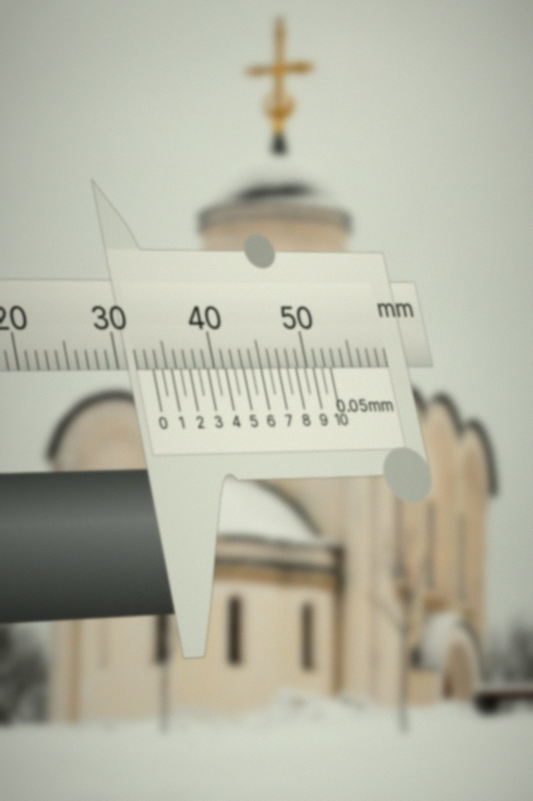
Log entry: mm 33.6
